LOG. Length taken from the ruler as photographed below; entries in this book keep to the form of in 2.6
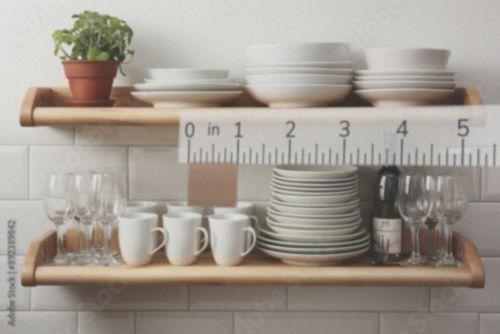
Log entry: in 1
